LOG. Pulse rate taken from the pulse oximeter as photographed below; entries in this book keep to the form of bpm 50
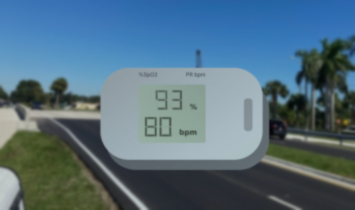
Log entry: bpm 80
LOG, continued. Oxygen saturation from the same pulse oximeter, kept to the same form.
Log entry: % 93
